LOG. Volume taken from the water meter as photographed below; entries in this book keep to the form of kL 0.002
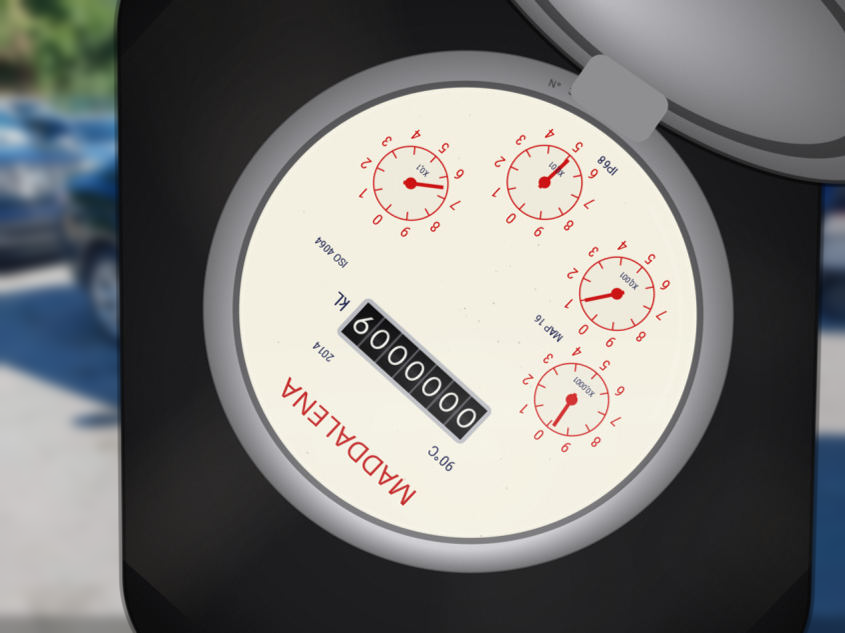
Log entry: kL 9.6509
